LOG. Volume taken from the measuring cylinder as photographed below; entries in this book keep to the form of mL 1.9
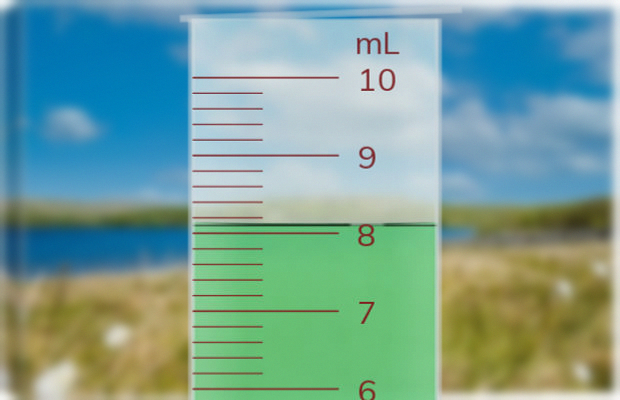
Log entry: mL 8.1
